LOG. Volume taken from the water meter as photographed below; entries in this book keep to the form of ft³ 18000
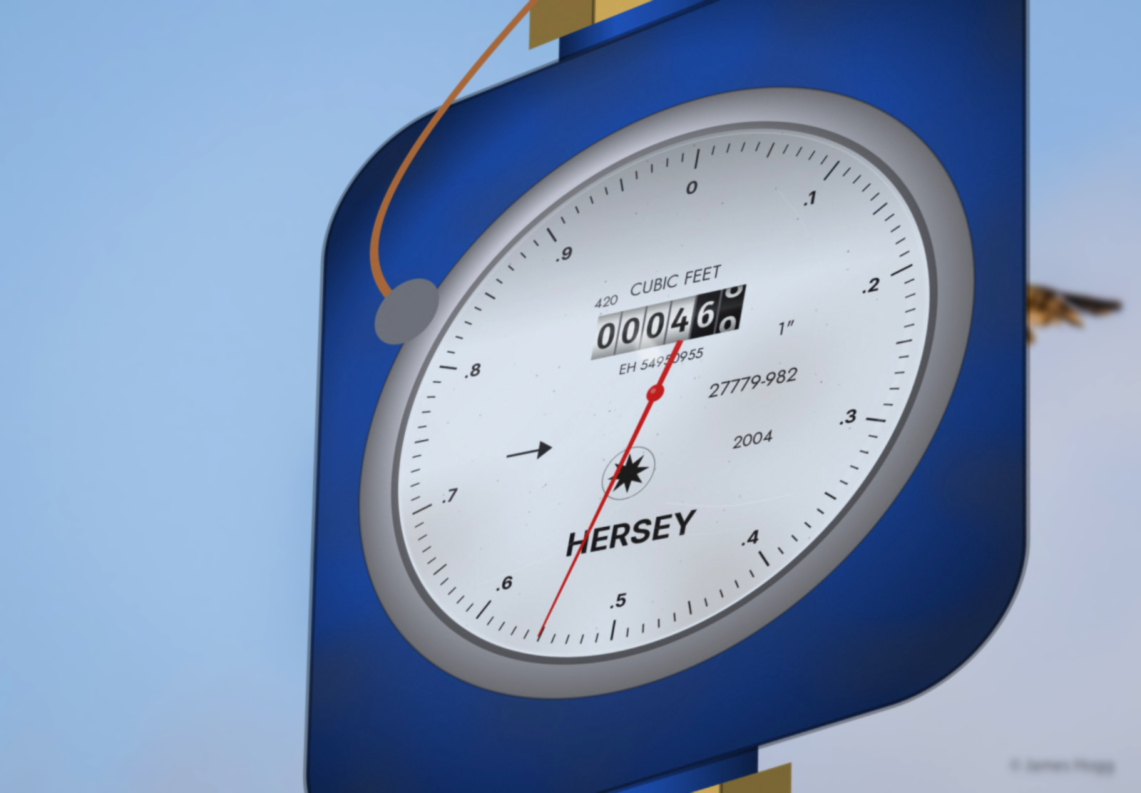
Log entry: ft³ 468.55
